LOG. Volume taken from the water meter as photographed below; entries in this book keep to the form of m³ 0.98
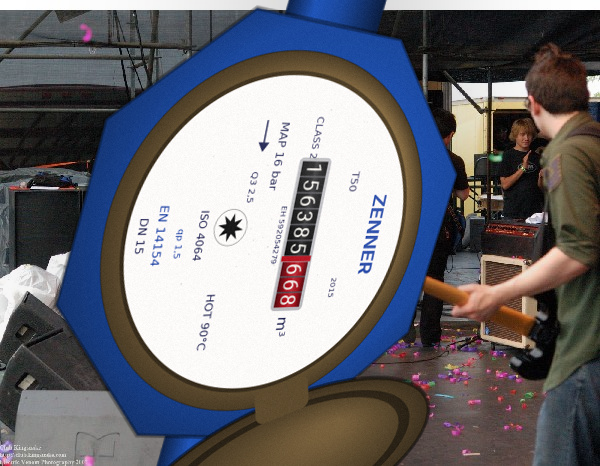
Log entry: m³ 156385.668
